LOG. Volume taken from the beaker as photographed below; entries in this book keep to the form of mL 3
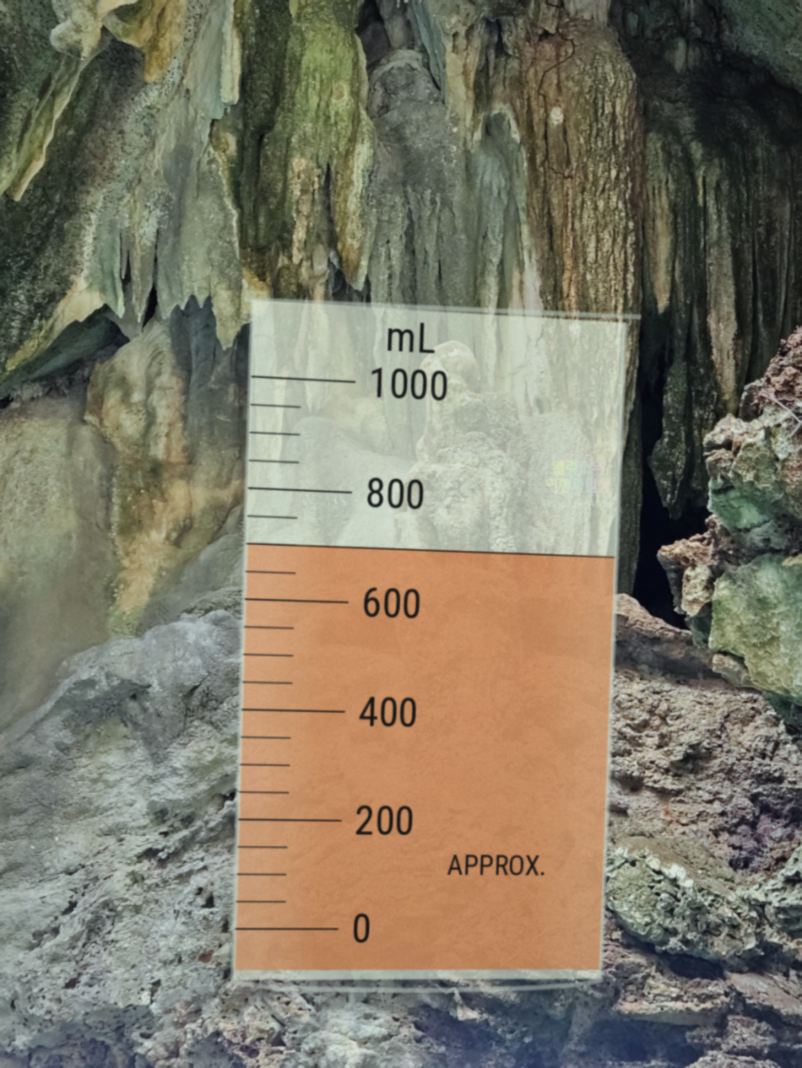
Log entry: mL 700
